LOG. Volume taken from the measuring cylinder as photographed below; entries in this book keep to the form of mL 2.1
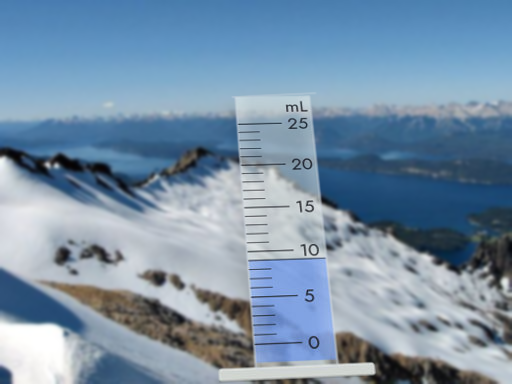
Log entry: mL 9
